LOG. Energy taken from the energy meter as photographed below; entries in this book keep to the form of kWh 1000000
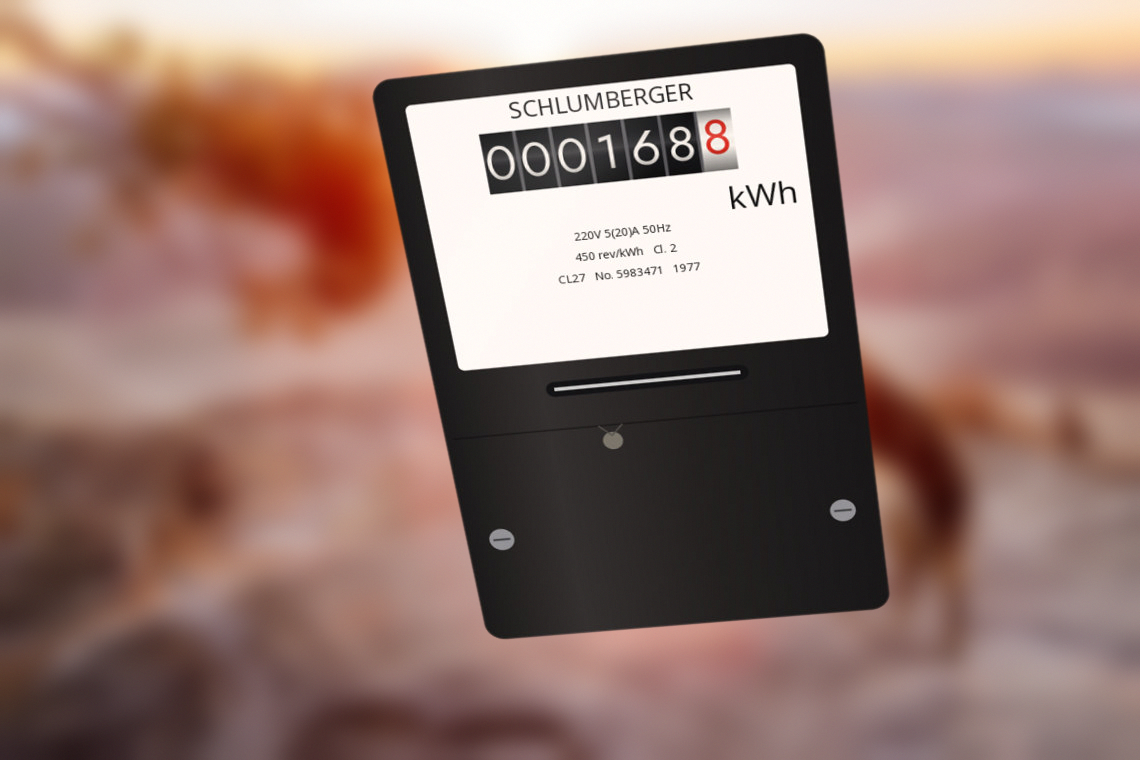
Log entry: kWh 168.8
